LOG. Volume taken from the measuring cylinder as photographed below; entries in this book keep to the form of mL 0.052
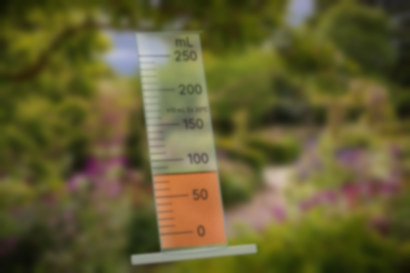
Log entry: mL 80
